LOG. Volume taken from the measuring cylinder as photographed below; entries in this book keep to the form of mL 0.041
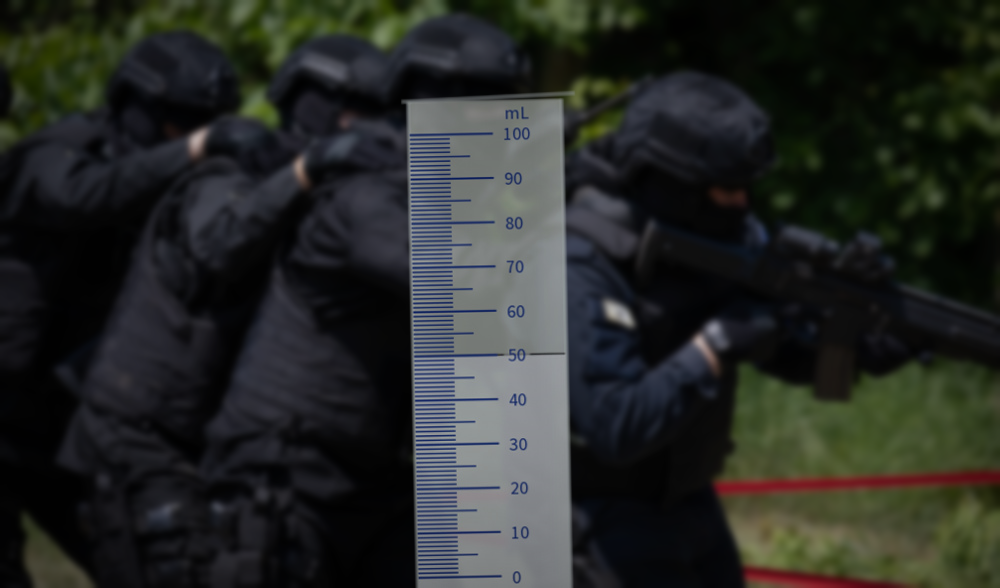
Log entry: mL 50
